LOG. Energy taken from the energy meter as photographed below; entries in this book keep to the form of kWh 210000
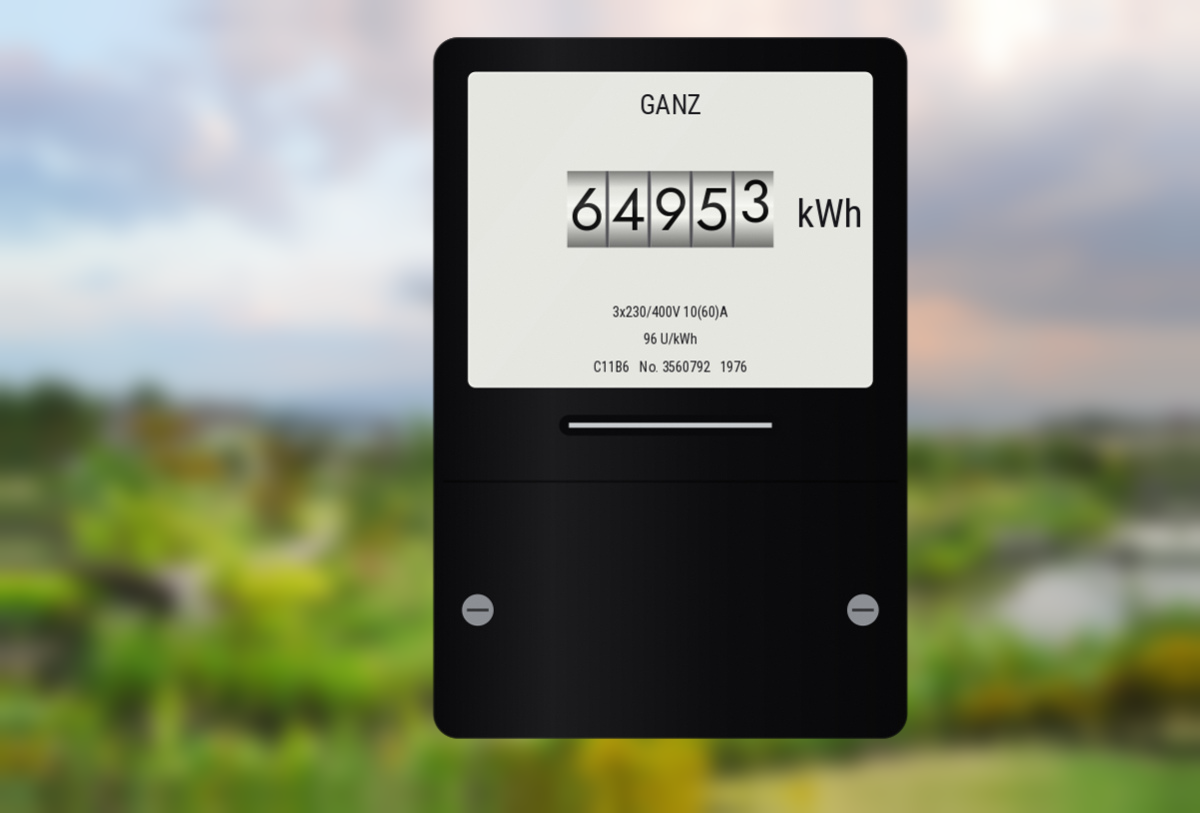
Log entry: kWh 64953
